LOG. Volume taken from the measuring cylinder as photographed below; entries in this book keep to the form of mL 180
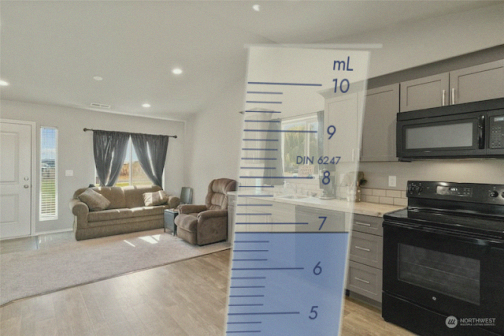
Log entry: mL 6.8
